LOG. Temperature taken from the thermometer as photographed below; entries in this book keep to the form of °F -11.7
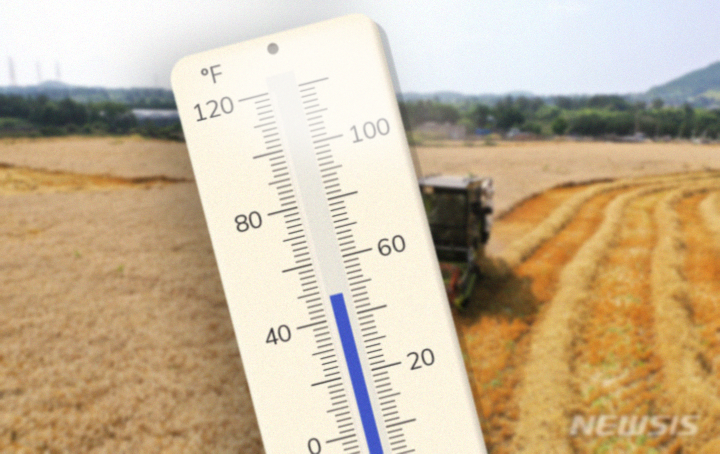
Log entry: °F 48
